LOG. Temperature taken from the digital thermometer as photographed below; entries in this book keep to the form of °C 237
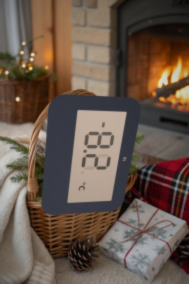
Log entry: °C -8.2
